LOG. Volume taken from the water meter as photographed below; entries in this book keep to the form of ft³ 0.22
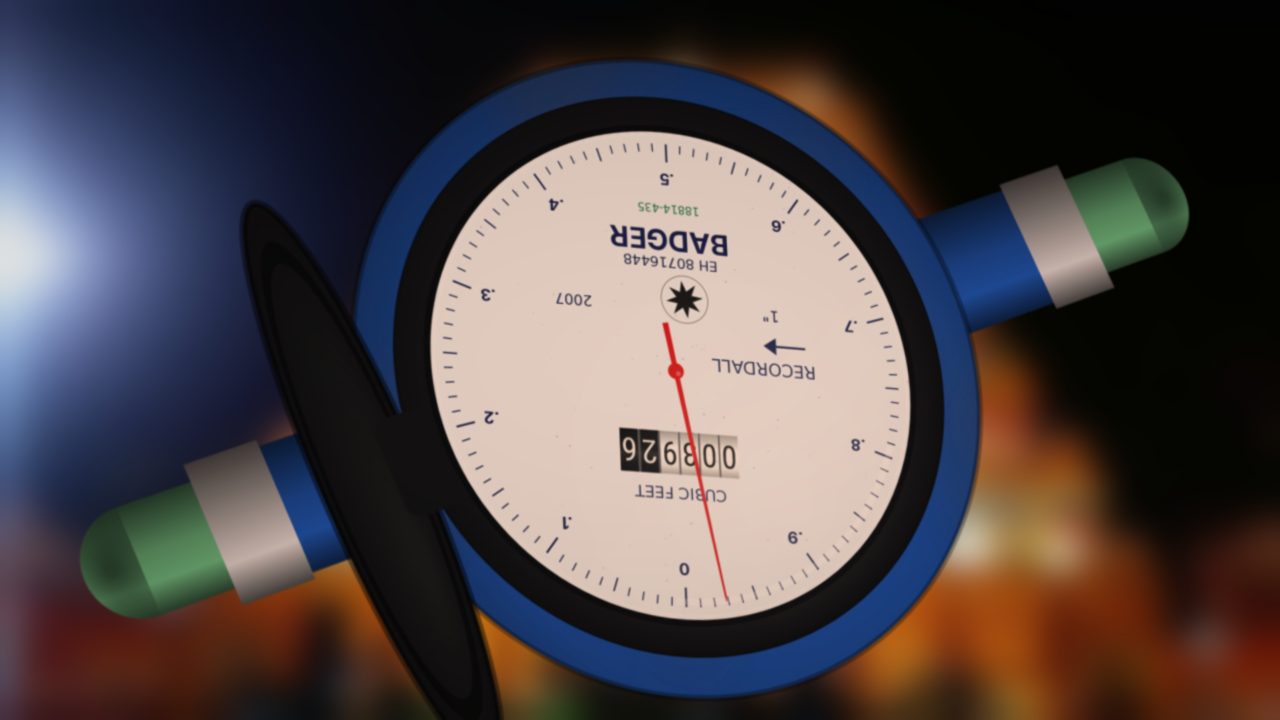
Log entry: ft³ 3925.97
